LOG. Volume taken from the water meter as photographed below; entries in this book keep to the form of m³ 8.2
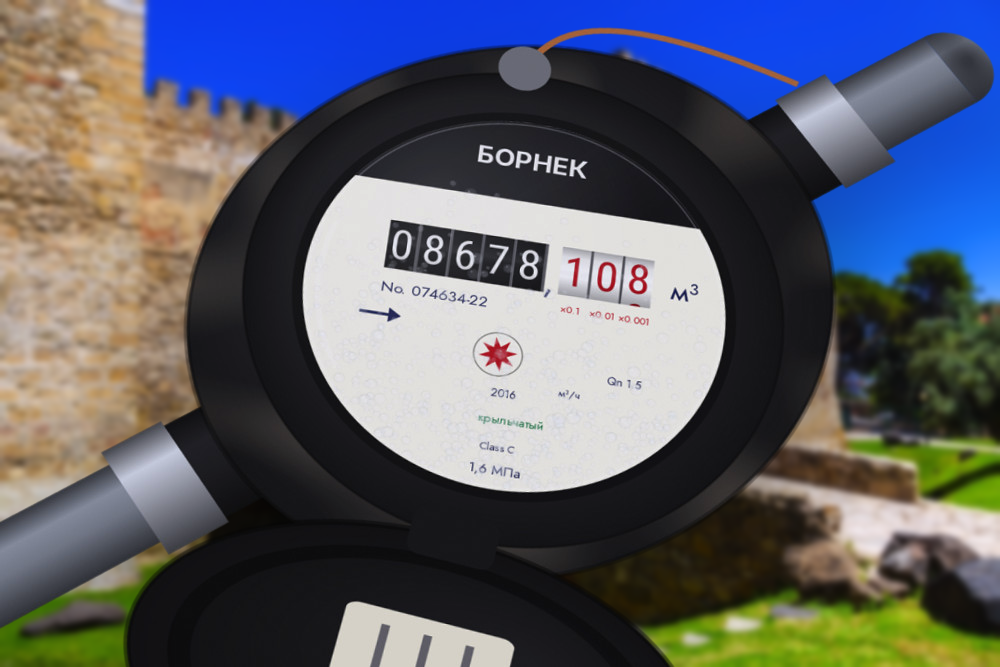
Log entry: m³ 8678.108
